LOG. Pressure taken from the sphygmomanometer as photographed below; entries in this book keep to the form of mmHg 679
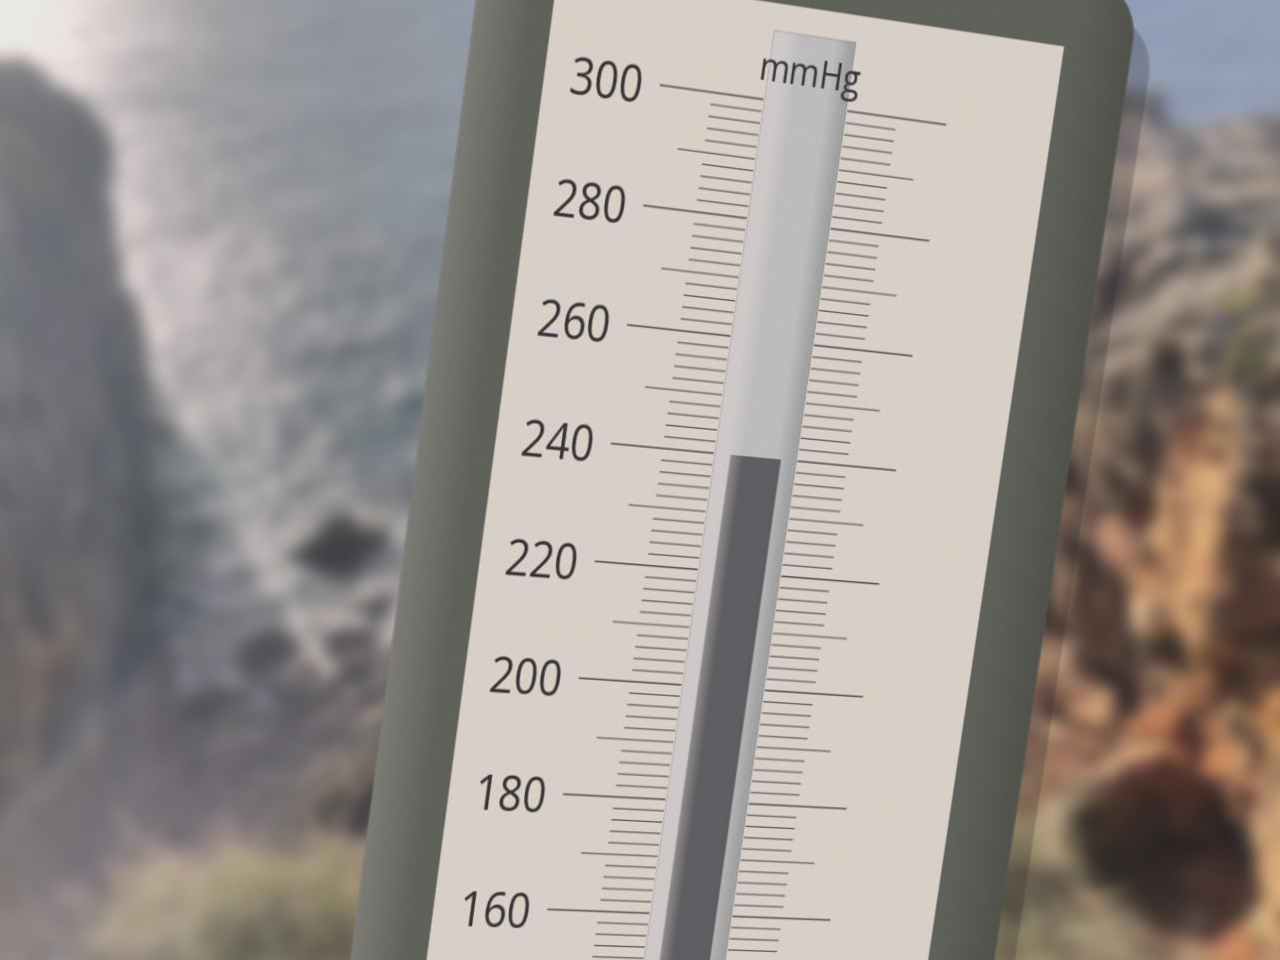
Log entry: mmHg 240
